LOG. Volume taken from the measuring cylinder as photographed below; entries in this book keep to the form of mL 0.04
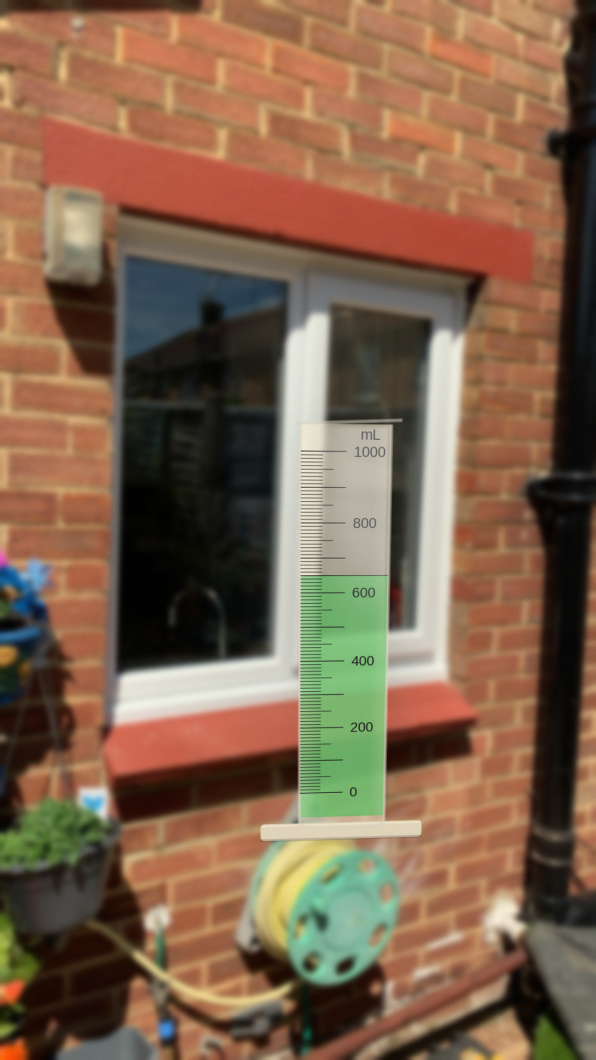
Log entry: mL 650
